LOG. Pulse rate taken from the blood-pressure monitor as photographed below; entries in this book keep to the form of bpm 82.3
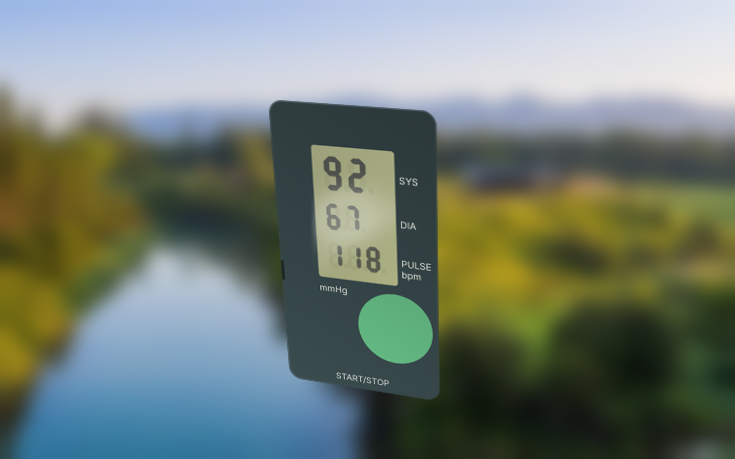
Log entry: bpm 118
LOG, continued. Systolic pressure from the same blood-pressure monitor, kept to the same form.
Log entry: mmHg 92
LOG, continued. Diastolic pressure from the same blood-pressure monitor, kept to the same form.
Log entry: mmHg 67
